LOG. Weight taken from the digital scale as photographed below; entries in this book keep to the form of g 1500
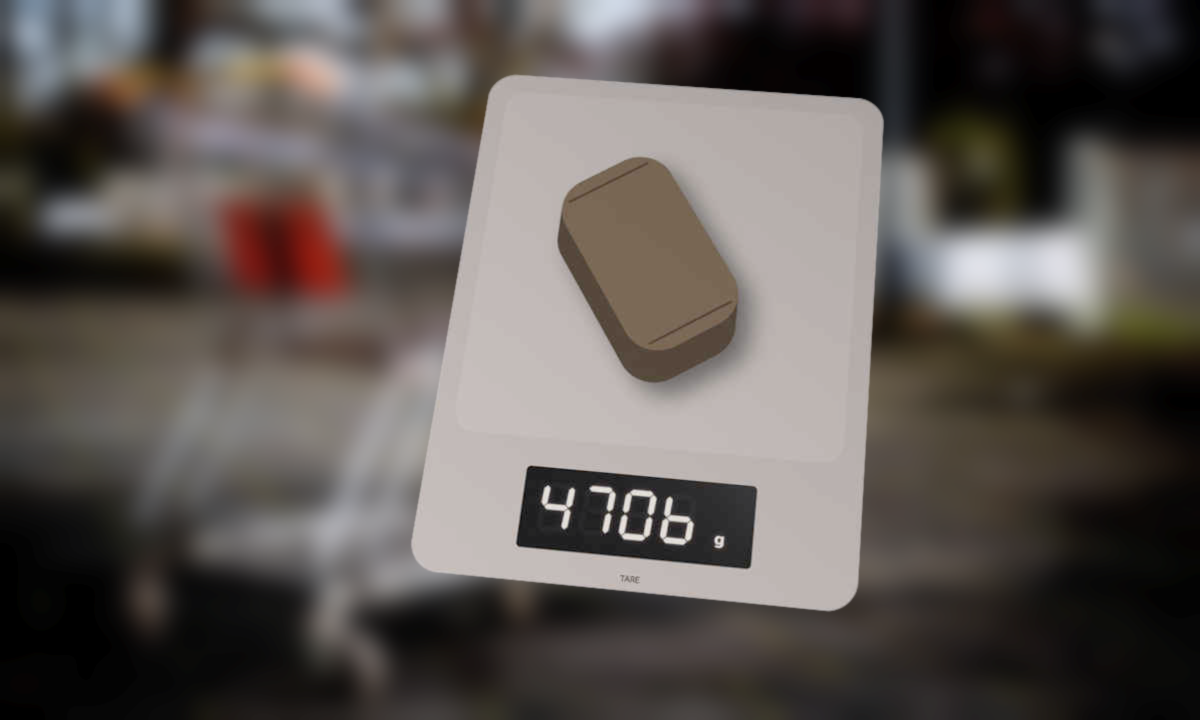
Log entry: g 4706
